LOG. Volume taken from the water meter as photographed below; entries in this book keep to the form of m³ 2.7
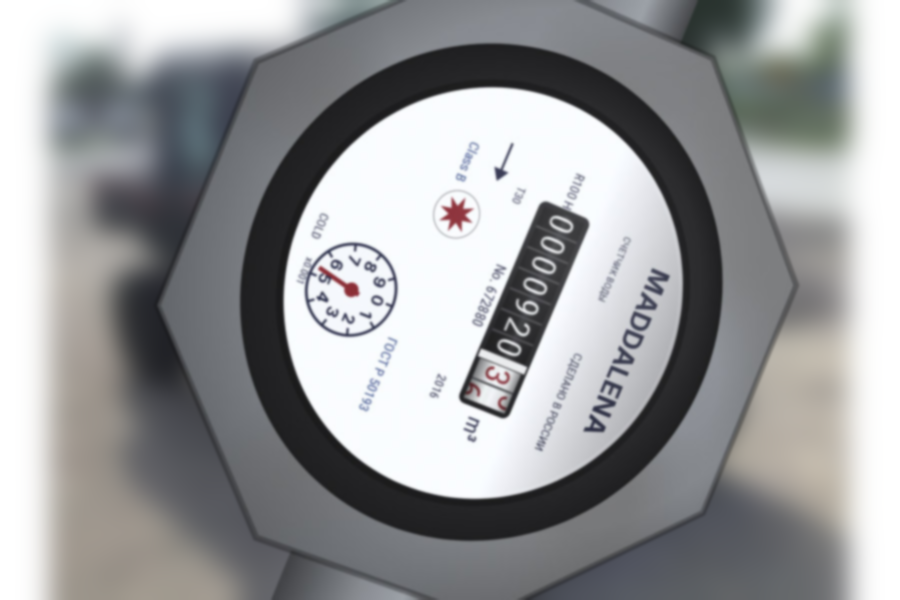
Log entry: m³ 920.355
